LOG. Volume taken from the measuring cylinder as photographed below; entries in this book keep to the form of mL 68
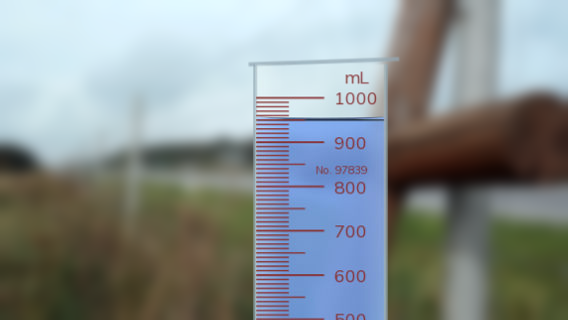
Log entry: mL 950
